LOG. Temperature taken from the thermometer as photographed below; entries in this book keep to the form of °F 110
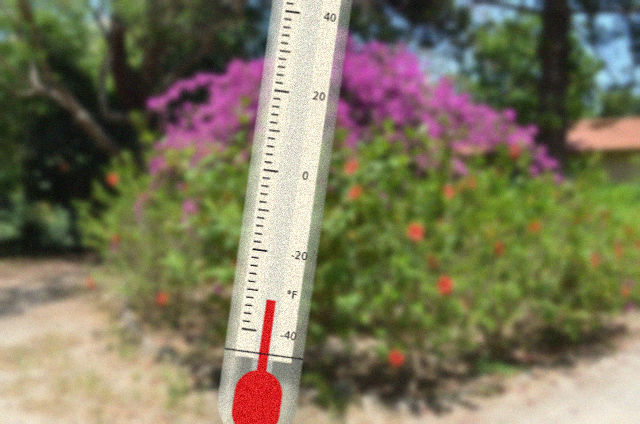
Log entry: °F -32
